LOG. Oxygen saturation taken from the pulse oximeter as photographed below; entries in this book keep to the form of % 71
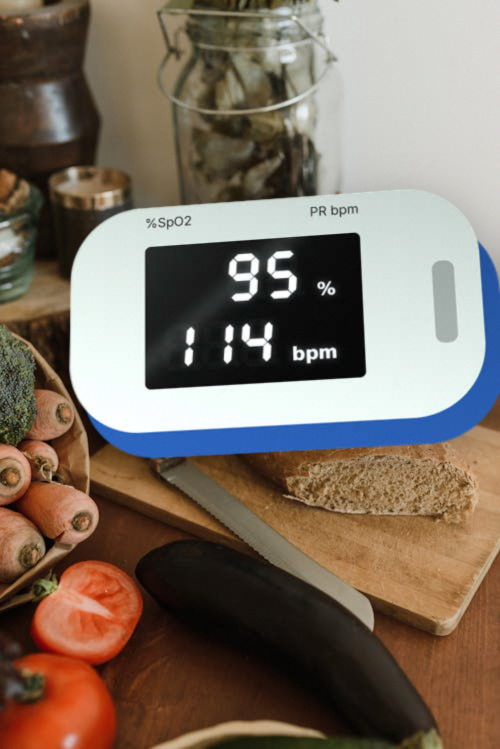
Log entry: % 95
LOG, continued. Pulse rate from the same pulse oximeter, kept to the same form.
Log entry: bpm 114
